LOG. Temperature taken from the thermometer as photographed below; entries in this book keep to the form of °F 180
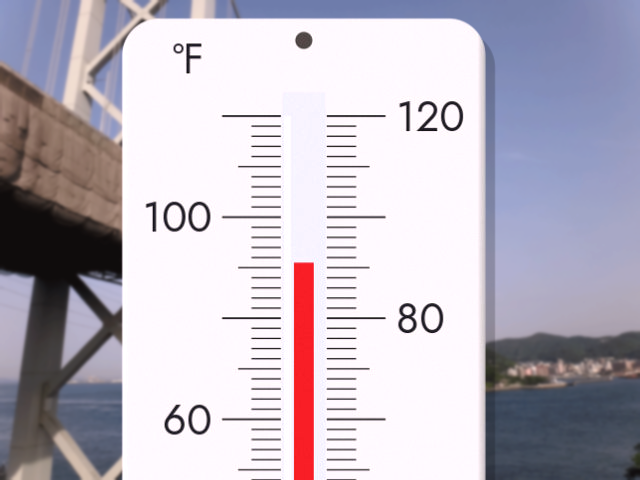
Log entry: °F 91
